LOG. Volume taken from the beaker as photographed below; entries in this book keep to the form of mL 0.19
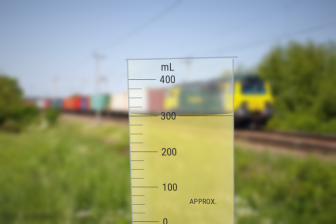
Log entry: mL 300
